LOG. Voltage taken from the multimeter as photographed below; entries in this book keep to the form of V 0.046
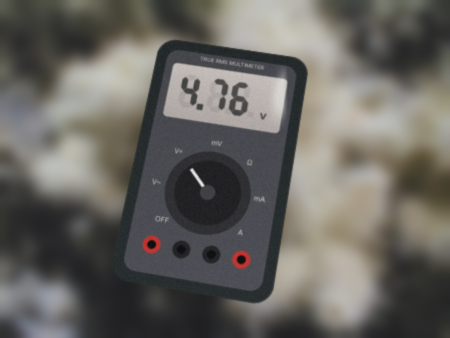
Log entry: V 4.76
